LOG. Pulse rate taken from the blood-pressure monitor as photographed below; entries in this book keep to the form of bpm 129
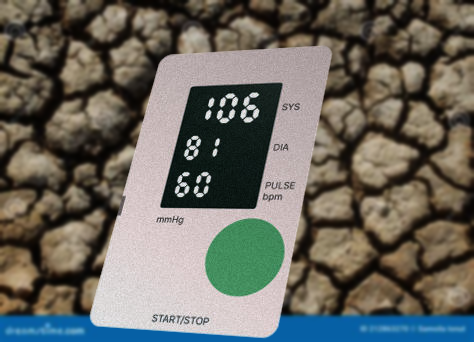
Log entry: bpm 60
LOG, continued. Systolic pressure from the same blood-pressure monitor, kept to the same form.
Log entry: mmHg 106
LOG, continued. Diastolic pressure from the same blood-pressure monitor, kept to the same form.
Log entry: mmHg 81
